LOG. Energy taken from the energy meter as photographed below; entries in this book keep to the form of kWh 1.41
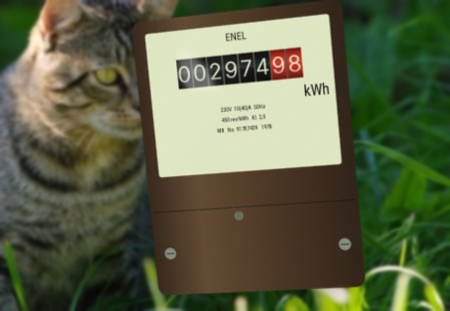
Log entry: kWh 2974.98
